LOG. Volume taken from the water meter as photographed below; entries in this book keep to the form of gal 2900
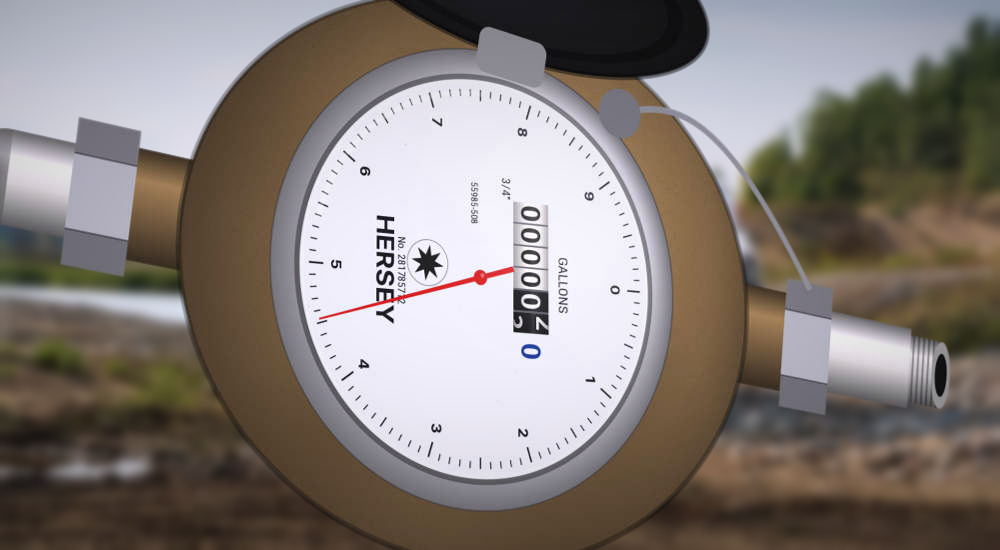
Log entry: gal 24.5
